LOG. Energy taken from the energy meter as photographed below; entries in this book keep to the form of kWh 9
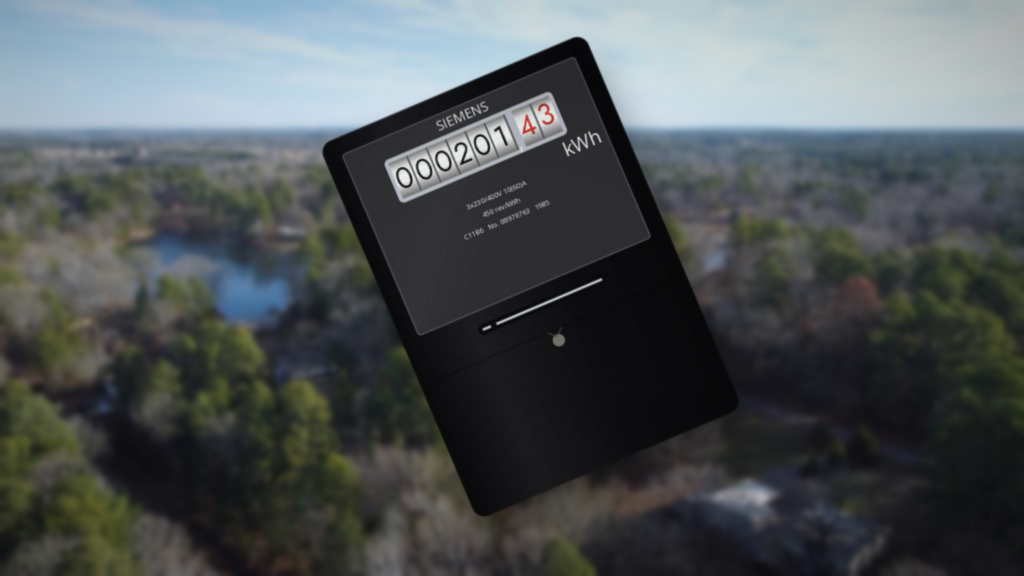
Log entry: kWh 201.43
